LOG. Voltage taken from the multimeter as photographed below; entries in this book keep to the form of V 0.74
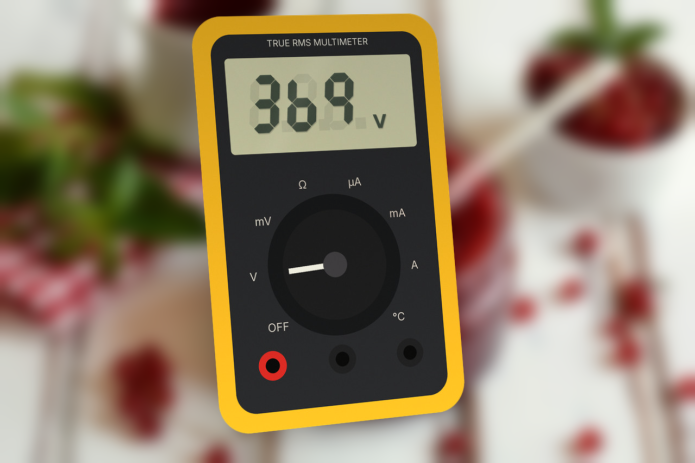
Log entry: V 369
